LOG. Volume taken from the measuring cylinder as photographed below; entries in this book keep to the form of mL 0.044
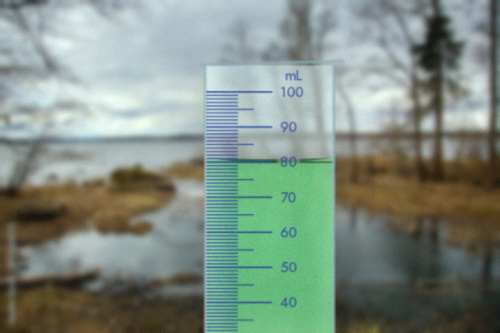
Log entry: mL 80
